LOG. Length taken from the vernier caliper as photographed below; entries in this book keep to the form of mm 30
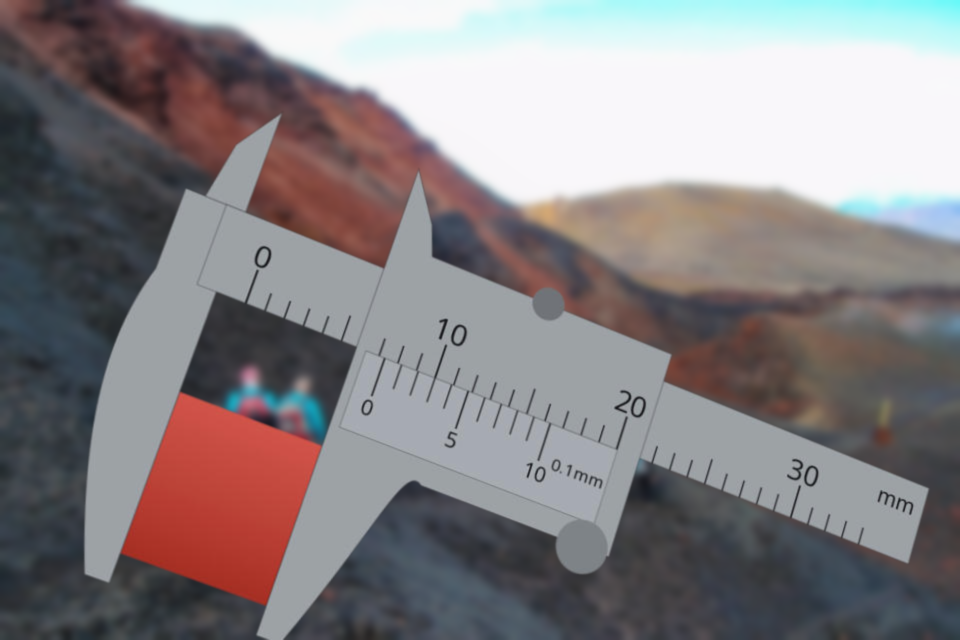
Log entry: mm 7.3
